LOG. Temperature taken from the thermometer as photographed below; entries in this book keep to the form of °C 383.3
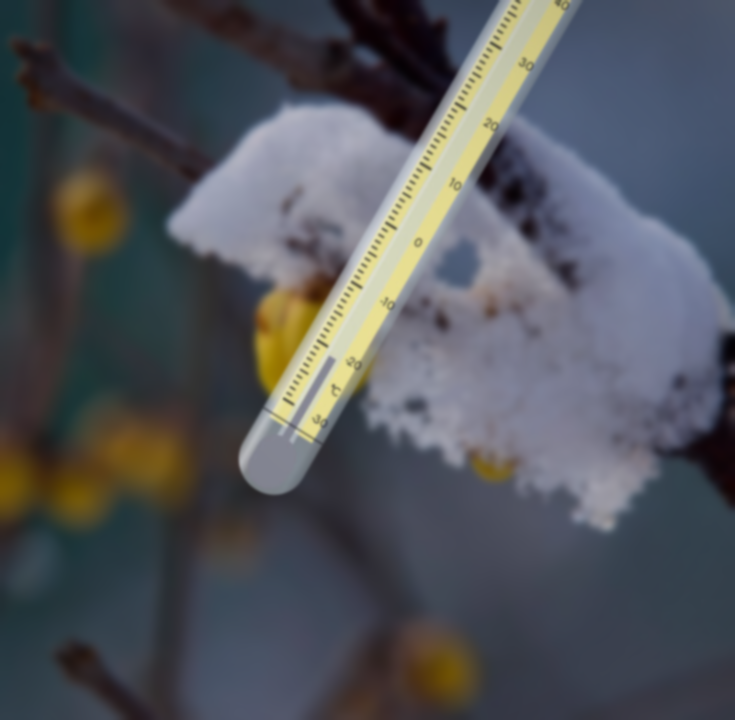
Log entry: °C -21
